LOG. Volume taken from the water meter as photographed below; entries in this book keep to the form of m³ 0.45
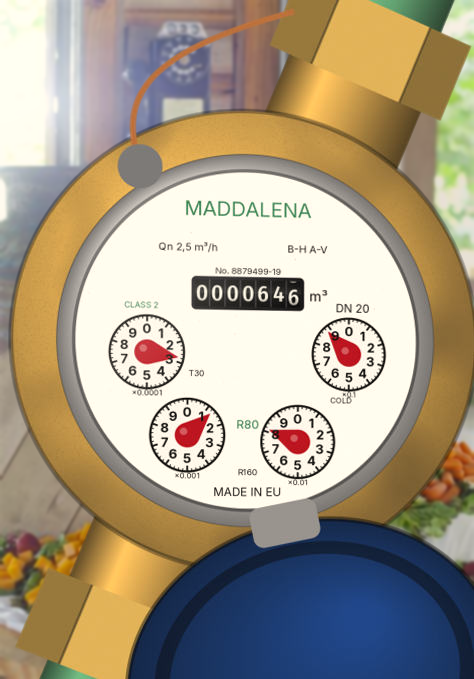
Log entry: m³ 645.8812
